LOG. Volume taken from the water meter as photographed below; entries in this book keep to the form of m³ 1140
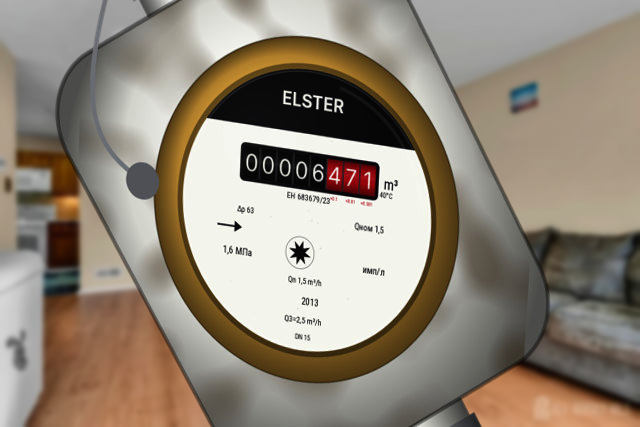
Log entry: m³ 6.471
